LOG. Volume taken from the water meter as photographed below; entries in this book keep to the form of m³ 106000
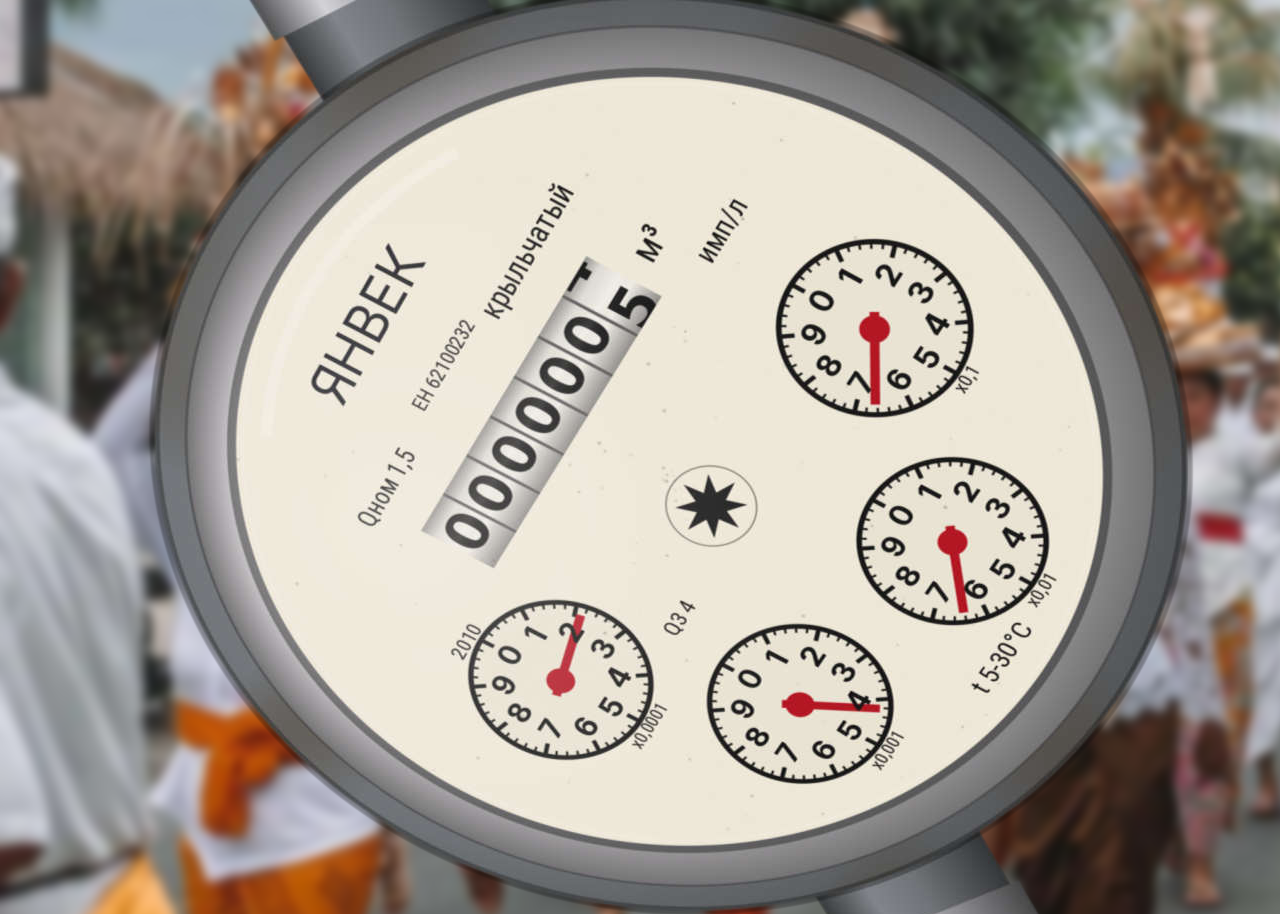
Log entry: m³ 4.6642
